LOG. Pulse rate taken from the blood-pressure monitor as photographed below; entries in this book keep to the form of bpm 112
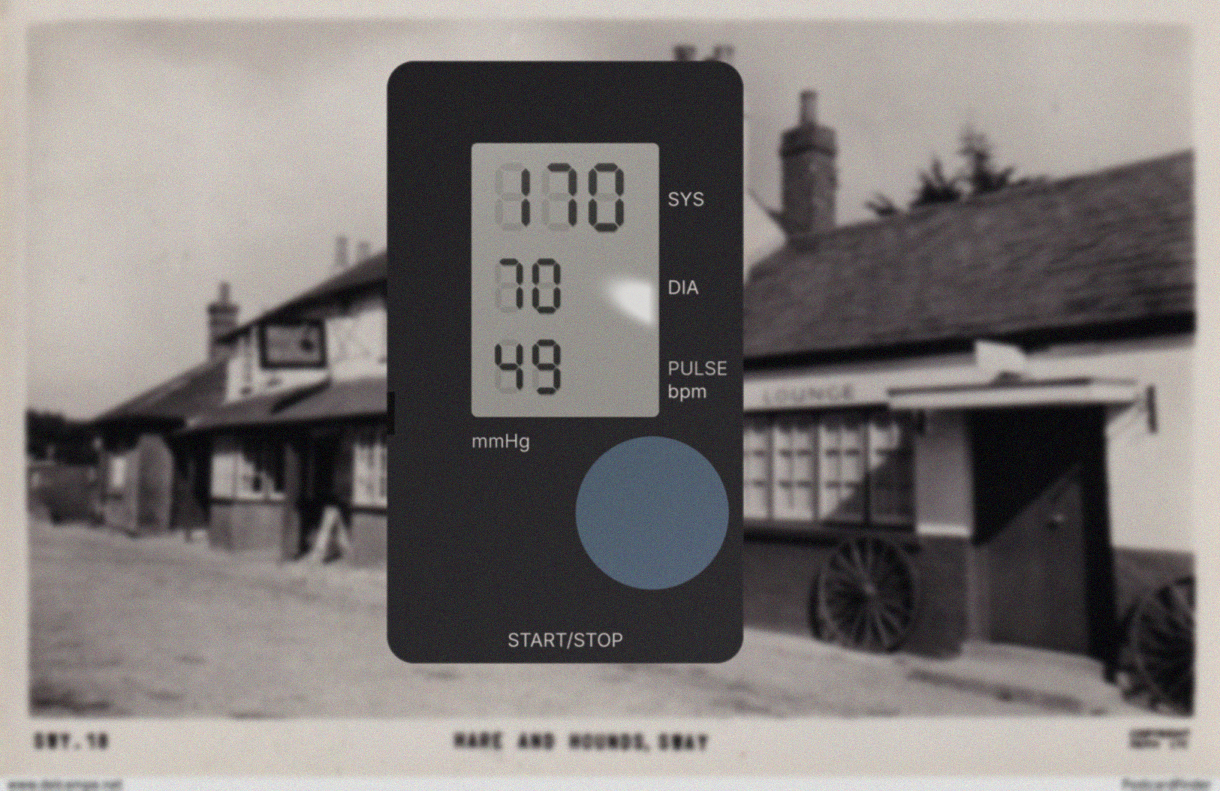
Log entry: bpm 49
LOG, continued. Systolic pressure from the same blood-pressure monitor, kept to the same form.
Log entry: mmHg 170
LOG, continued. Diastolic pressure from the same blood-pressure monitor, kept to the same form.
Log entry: mmHg 70
